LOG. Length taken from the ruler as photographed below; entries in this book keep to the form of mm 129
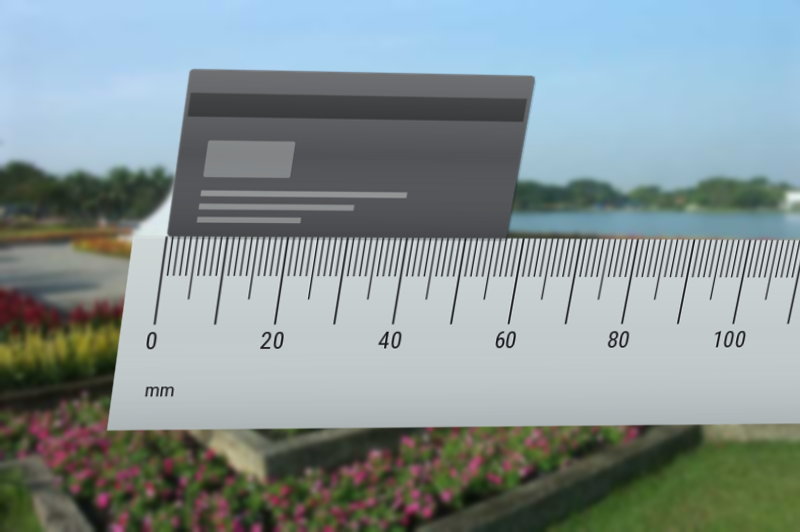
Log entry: mm 57
